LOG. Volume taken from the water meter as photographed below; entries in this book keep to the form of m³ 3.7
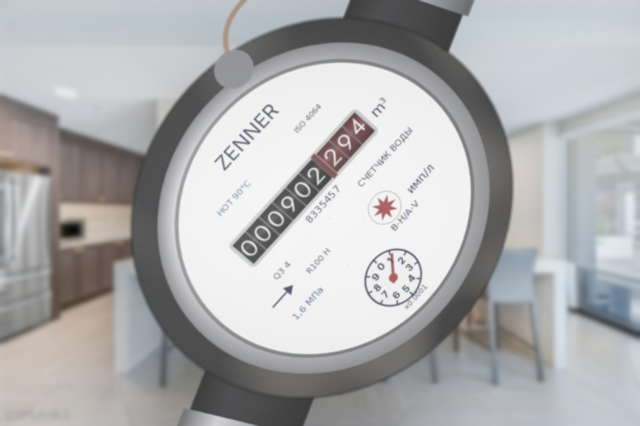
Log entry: m³ 902.2941
